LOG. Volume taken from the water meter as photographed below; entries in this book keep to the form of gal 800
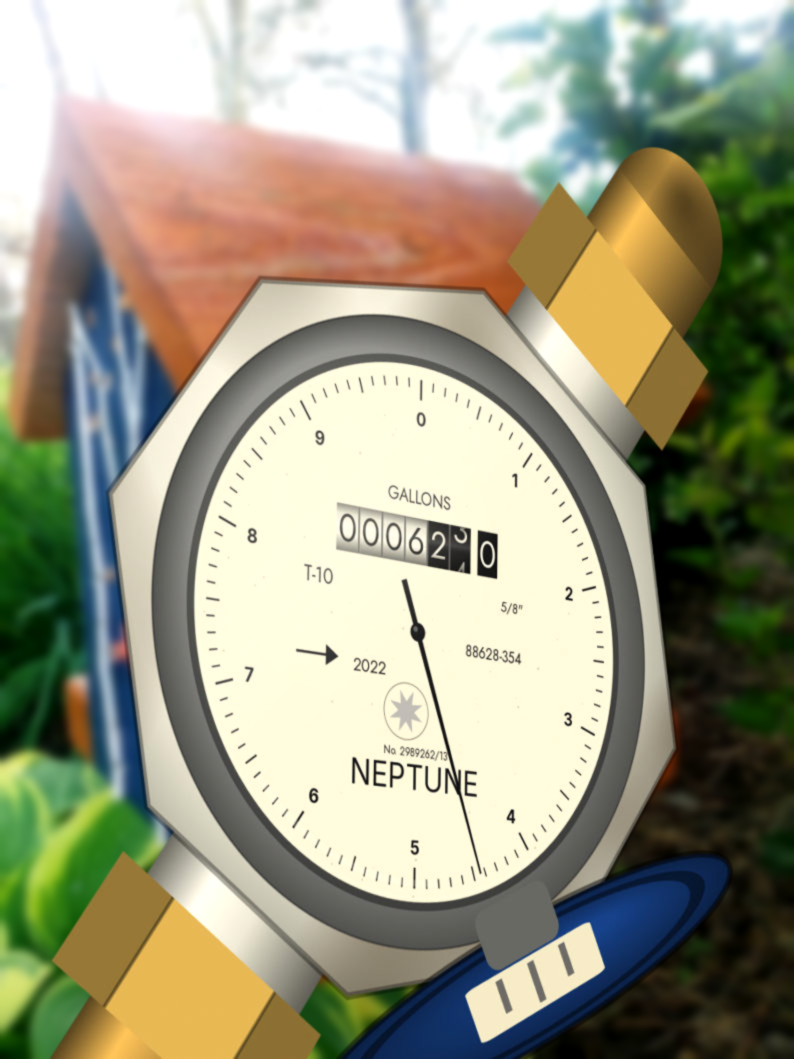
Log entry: gal 6234.4
